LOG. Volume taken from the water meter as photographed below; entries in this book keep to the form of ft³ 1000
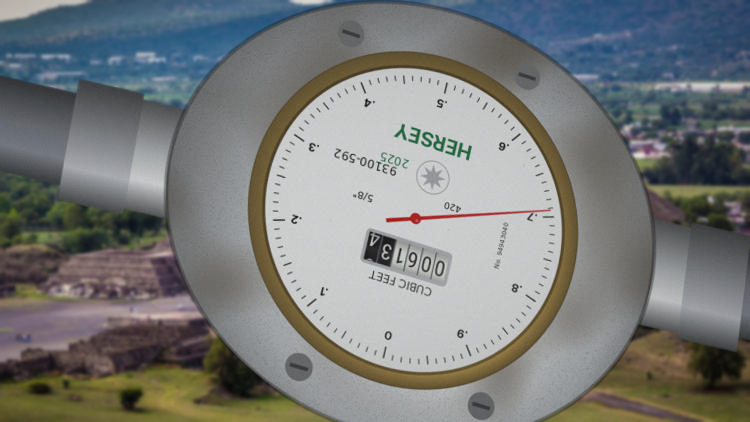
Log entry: ft³ 6133.69
